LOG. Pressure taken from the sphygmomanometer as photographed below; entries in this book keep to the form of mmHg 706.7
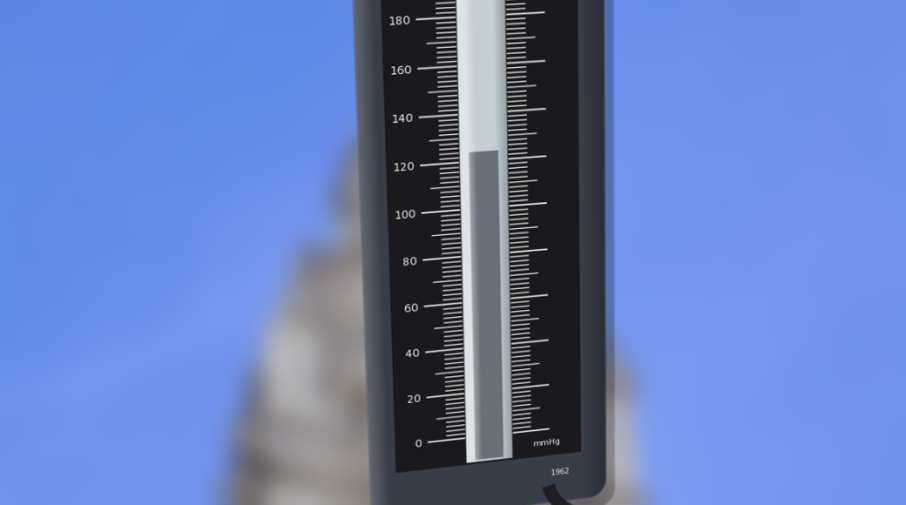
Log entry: mmHg 124
